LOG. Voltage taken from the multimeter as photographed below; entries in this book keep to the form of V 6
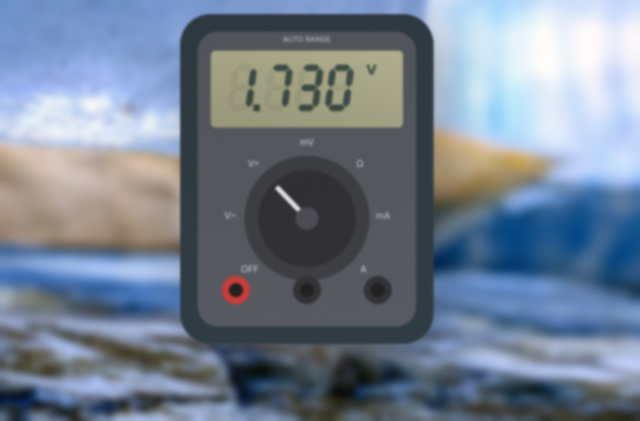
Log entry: V 1.730
